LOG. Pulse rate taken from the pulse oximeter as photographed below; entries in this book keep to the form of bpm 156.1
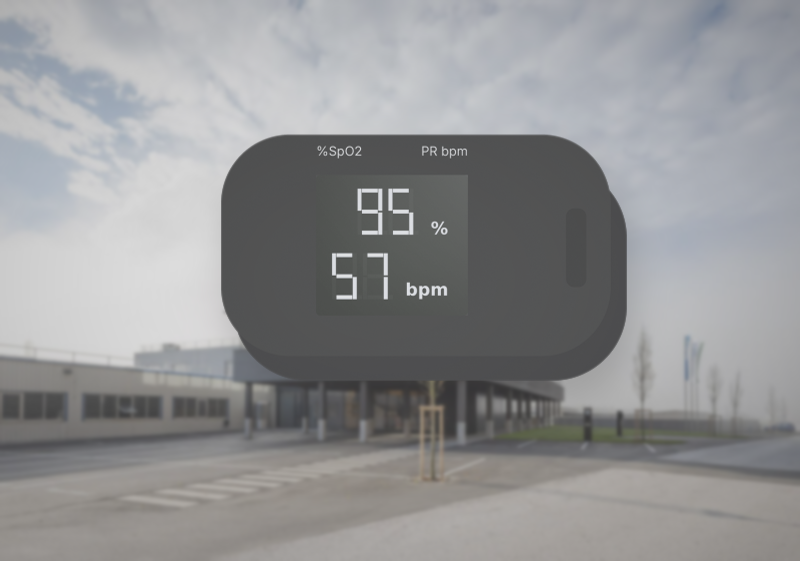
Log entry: bpm 57
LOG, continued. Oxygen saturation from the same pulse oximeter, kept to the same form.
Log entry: % 95
